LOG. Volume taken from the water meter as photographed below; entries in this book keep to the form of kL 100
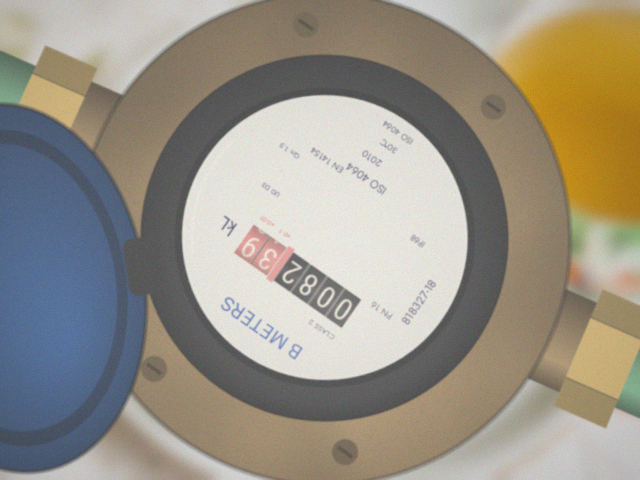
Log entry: kL 82.39
